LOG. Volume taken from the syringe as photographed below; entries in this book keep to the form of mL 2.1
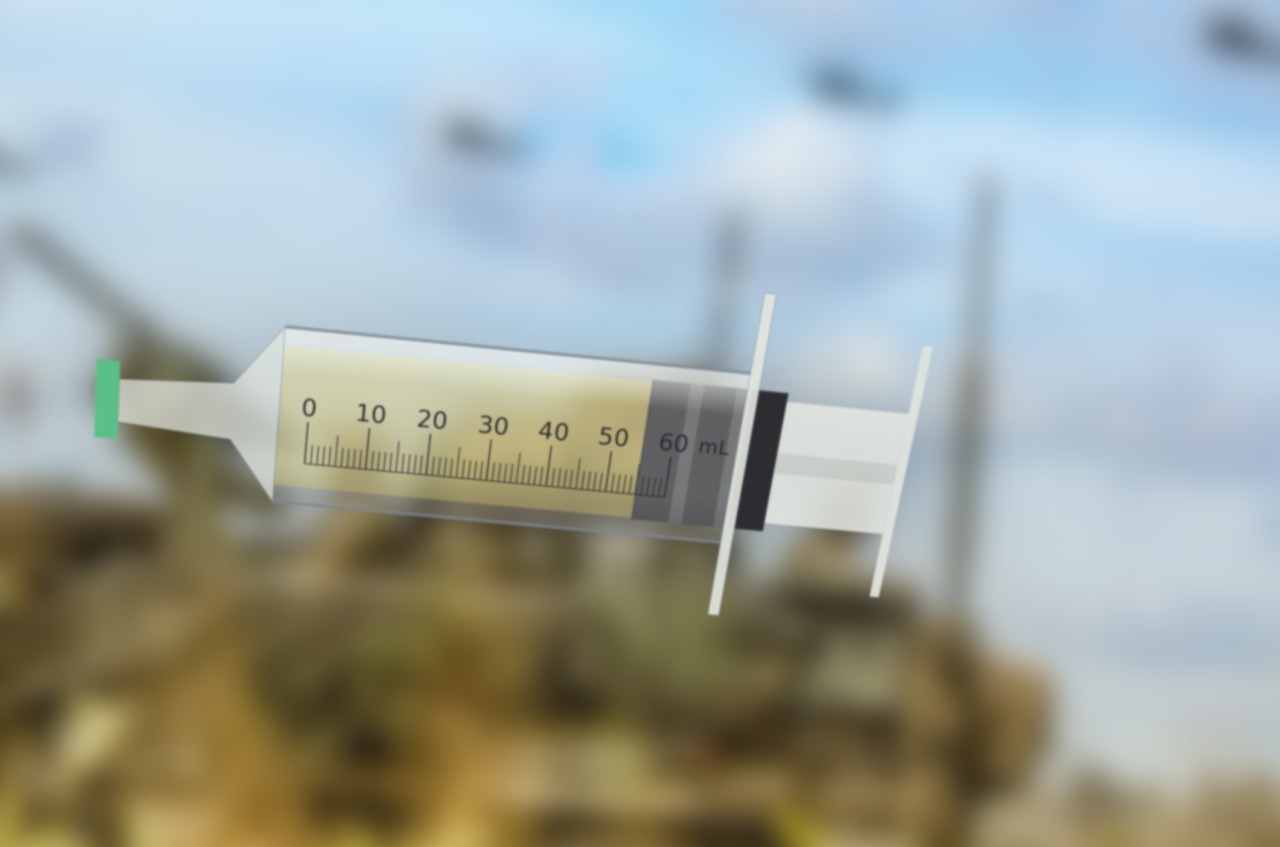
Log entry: mL 55
